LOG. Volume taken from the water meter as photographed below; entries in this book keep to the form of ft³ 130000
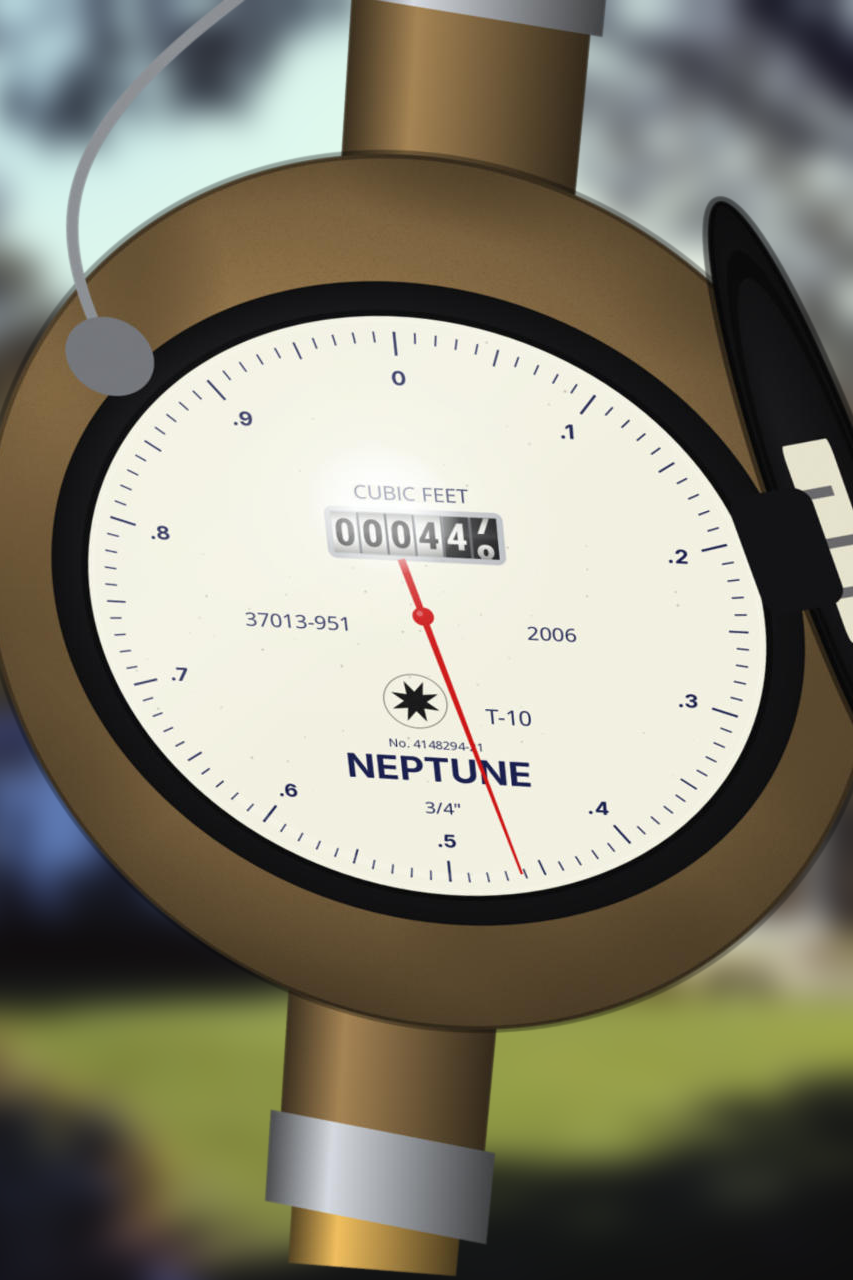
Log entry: ft³ 447.46
